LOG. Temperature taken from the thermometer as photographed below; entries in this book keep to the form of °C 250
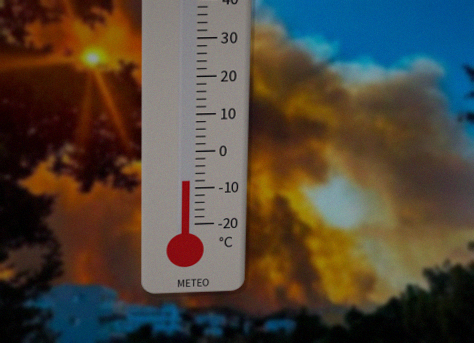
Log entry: °C -8
